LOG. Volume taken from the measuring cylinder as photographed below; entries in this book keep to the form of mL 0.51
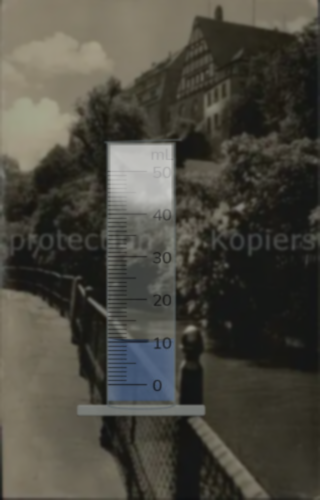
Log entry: mL 10
